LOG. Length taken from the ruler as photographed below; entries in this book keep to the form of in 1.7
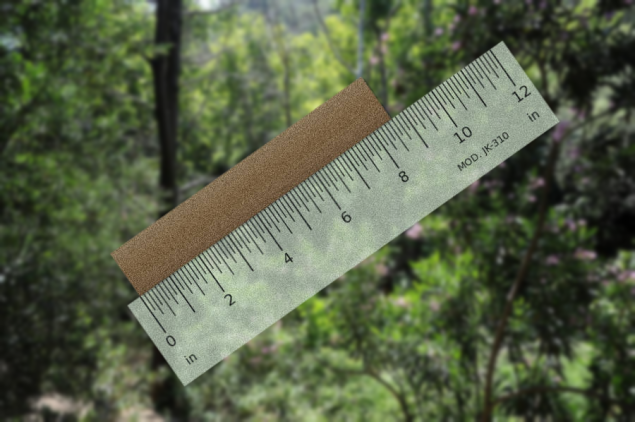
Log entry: in 8.625
